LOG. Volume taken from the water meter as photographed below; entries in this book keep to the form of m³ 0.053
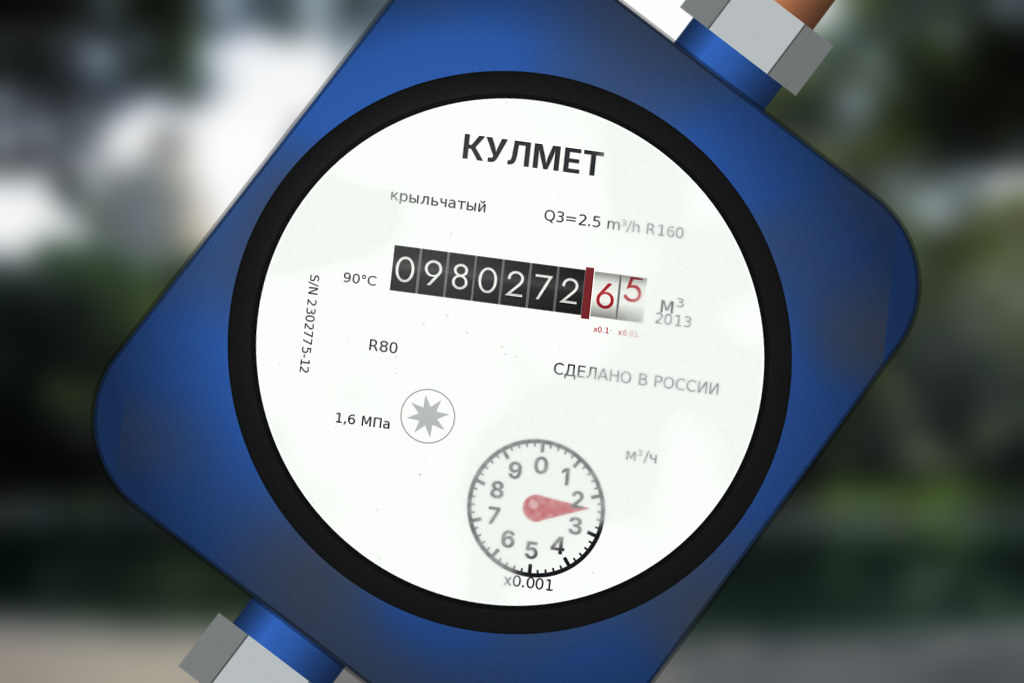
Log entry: m³ 980272.652
